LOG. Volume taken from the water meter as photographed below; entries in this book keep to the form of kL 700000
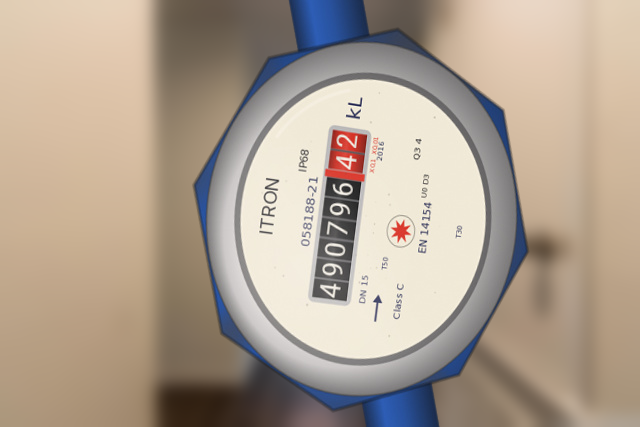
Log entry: kL 490796.42
